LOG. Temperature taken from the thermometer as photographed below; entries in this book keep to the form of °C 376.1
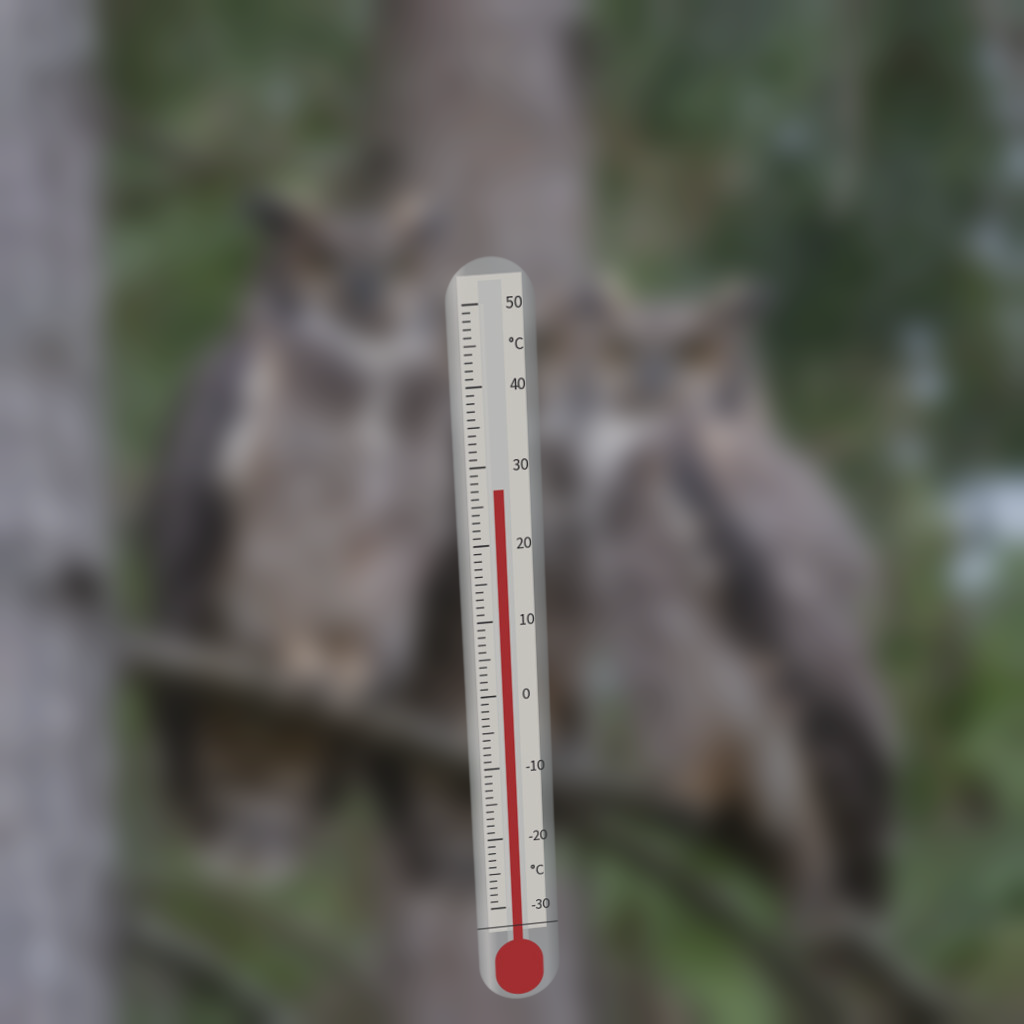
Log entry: °C 27
